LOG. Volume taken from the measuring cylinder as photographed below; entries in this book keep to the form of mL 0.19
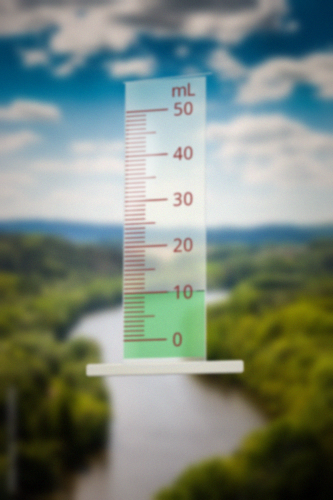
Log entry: mL 10
